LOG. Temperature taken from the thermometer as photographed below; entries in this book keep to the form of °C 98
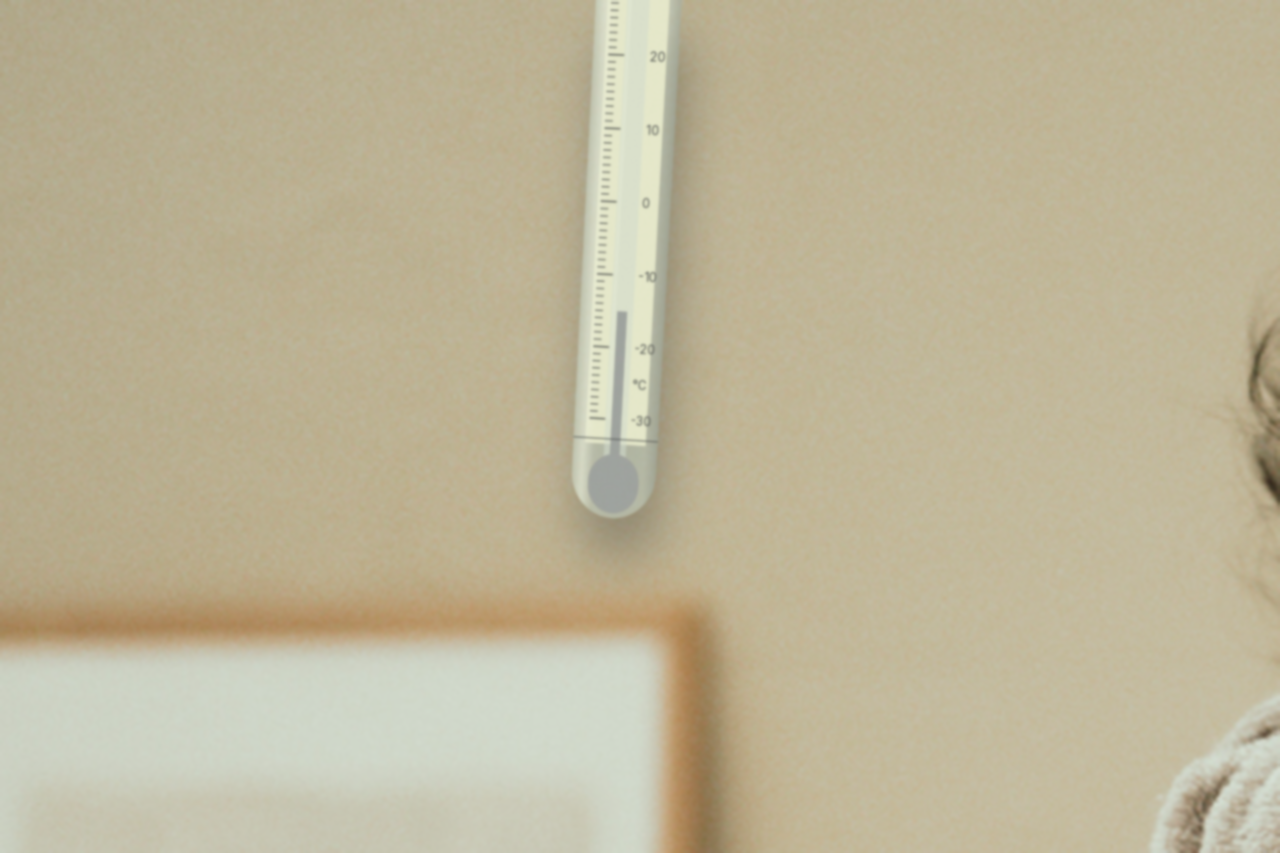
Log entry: °C -15
